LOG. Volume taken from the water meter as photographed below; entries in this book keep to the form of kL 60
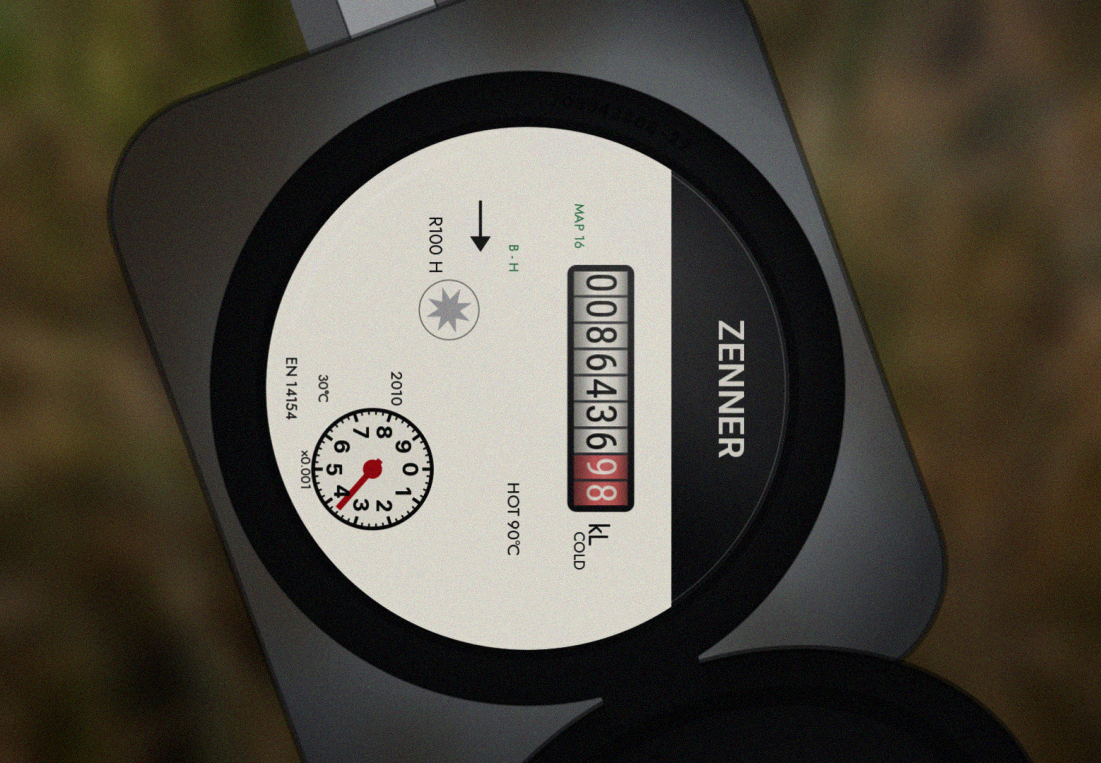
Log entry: kL 86436.983
